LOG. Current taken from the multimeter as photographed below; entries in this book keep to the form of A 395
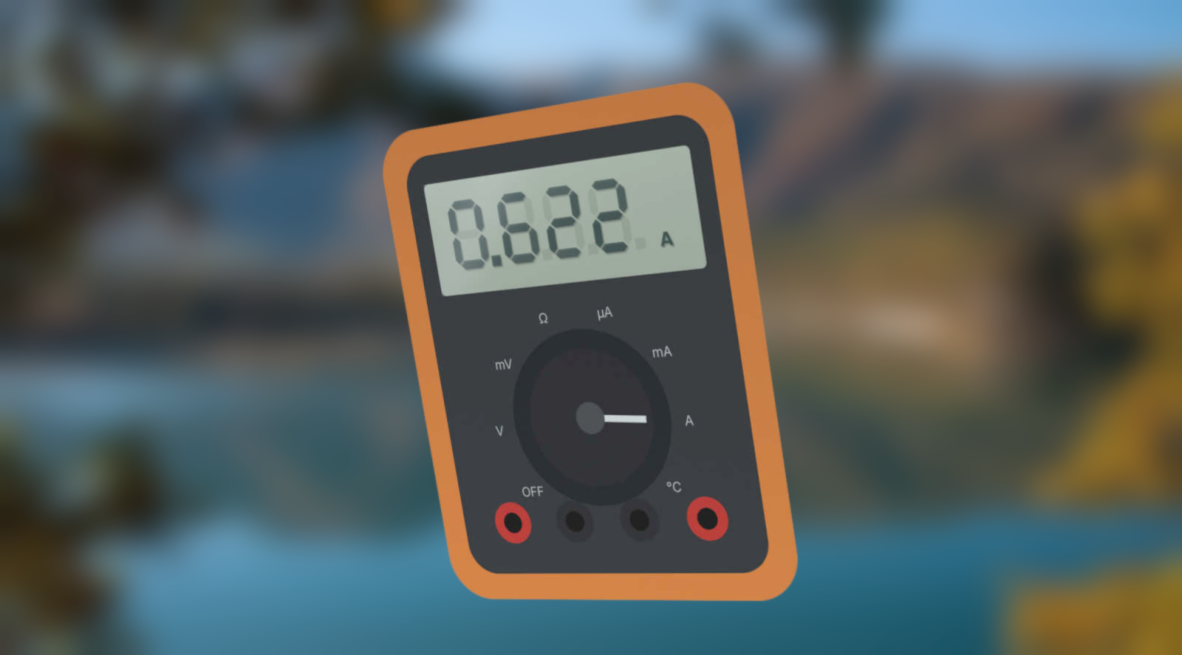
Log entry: A 0.622
